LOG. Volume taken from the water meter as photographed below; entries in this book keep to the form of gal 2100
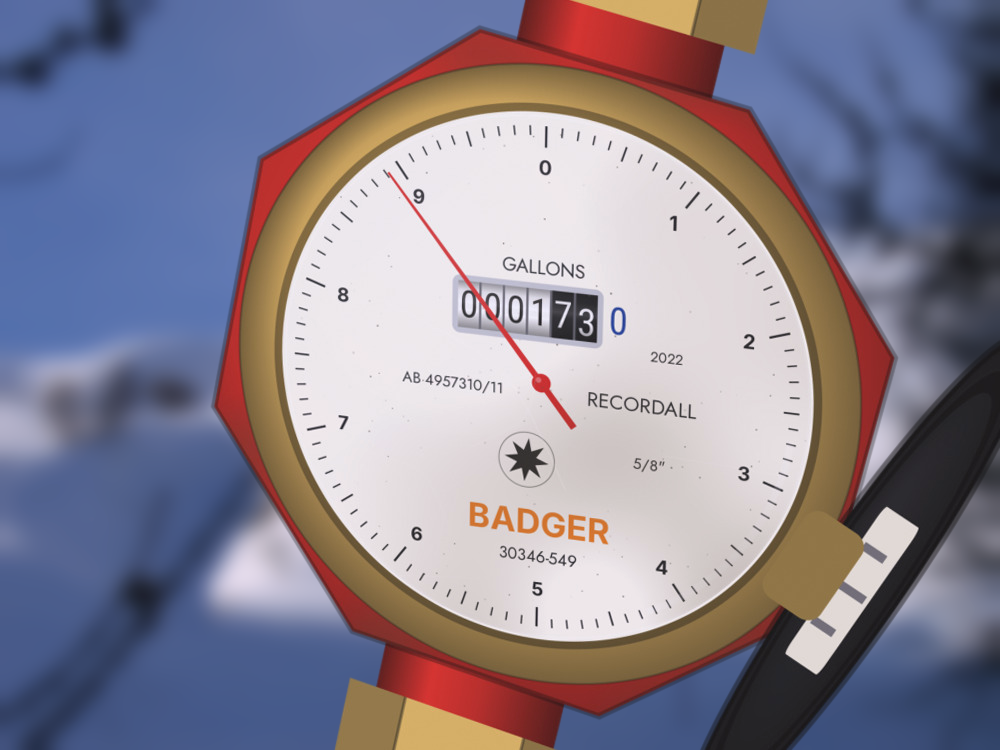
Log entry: gal 1728.9
